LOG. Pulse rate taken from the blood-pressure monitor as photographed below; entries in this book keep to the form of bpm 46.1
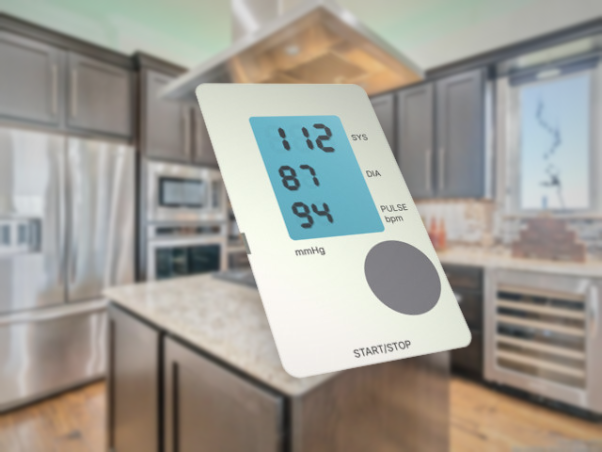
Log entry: bpm 94
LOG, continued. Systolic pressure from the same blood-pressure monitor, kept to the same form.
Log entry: mmHg 112
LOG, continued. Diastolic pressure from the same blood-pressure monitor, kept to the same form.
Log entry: mmHg 87
